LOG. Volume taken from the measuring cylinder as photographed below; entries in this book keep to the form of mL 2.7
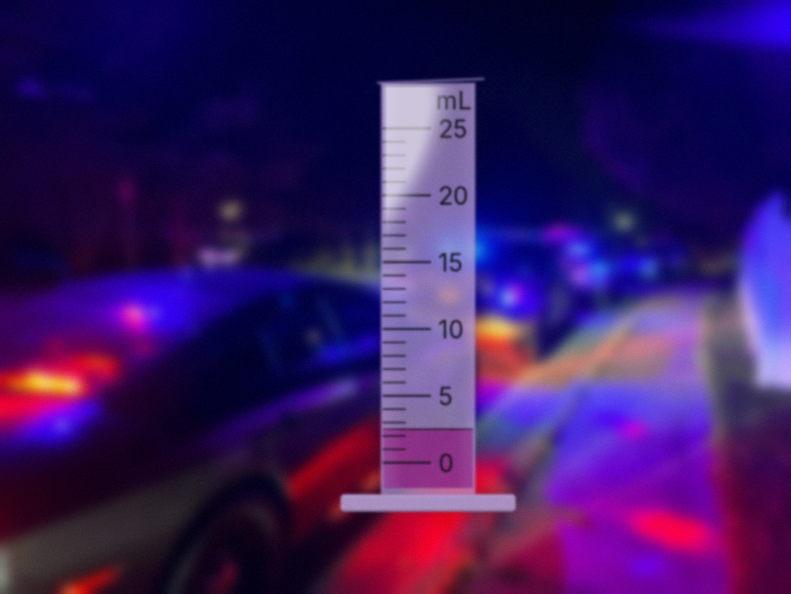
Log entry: mL 2.5
